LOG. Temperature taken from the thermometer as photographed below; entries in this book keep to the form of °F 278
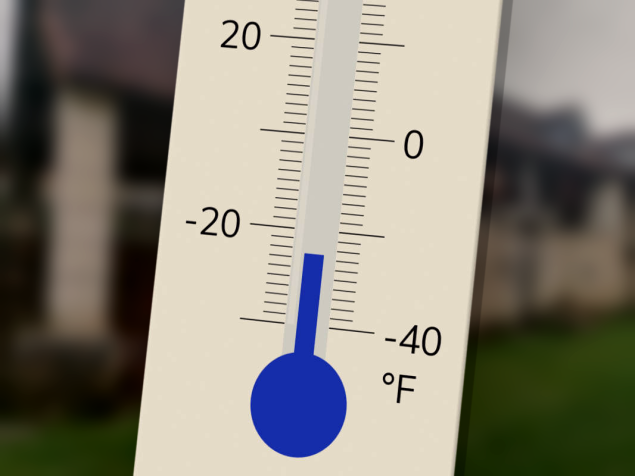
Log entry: °F -25
